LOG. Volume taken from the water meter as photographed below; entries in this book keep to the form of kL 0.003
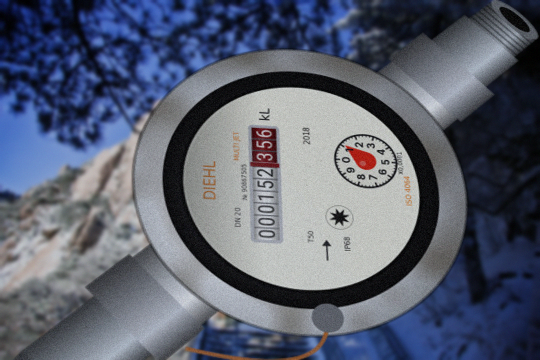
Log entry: kL 152.3561
